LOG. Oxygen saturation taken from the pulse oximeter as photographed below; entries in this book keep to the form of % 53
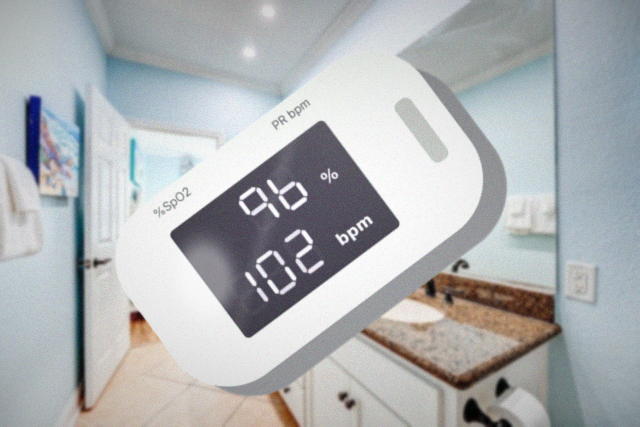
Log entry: % 96
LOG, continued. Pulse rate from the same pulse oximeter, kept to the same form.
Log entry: bpm 102
